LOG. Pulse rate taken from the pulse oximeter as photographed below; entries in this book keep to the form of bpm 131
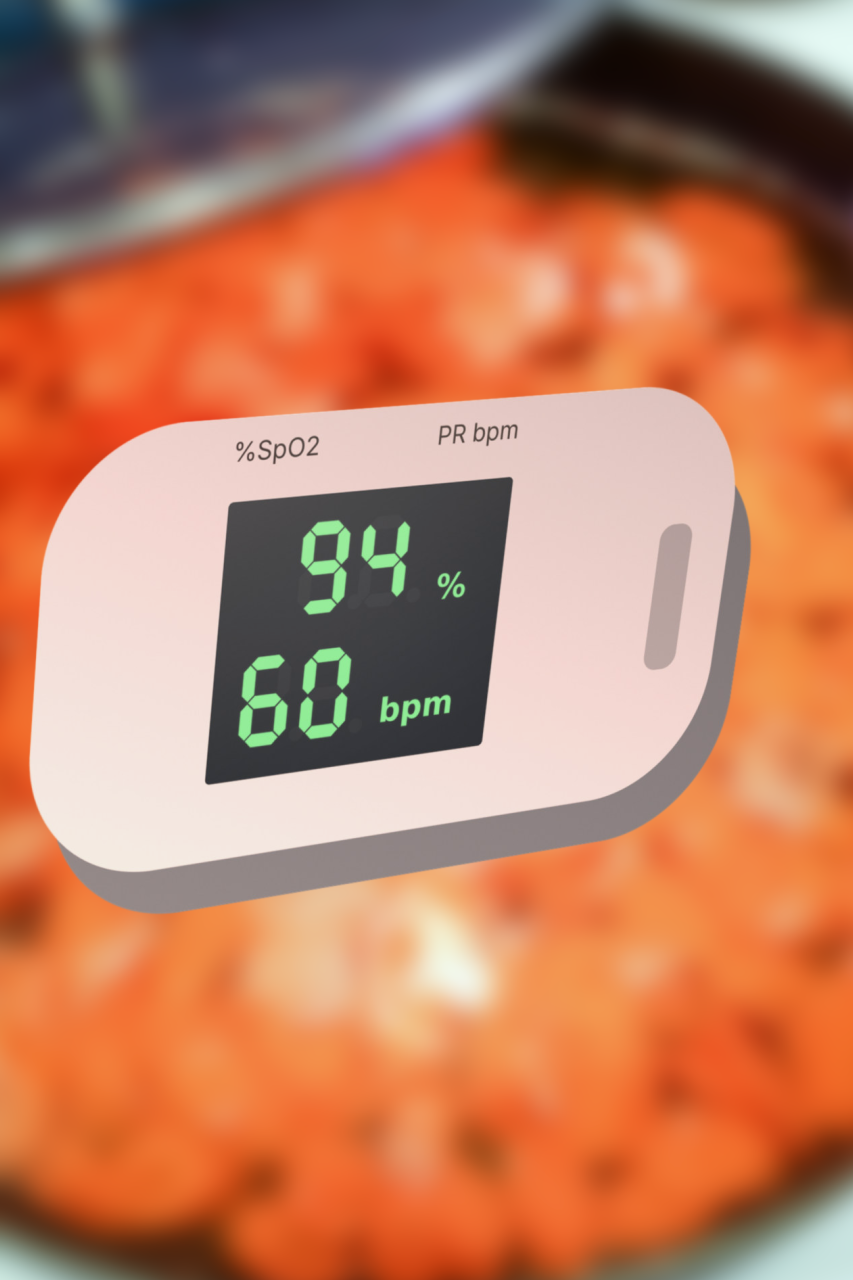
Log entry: bpm 60
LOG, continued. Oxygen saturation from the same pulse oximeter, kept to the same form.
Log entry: % 94
